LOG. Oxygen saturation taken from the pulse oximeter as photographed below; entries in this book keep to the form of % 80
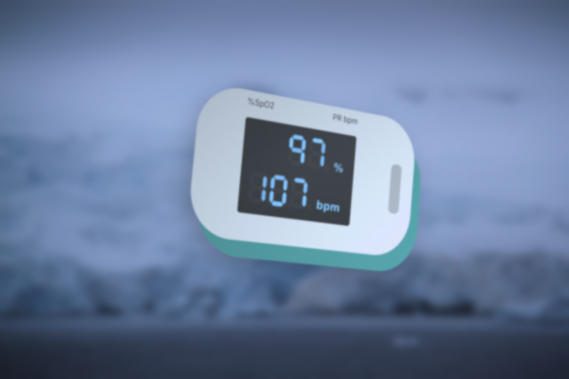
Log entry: % 97
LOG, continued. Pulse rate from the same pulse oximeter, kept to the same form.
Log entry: bpm 107
